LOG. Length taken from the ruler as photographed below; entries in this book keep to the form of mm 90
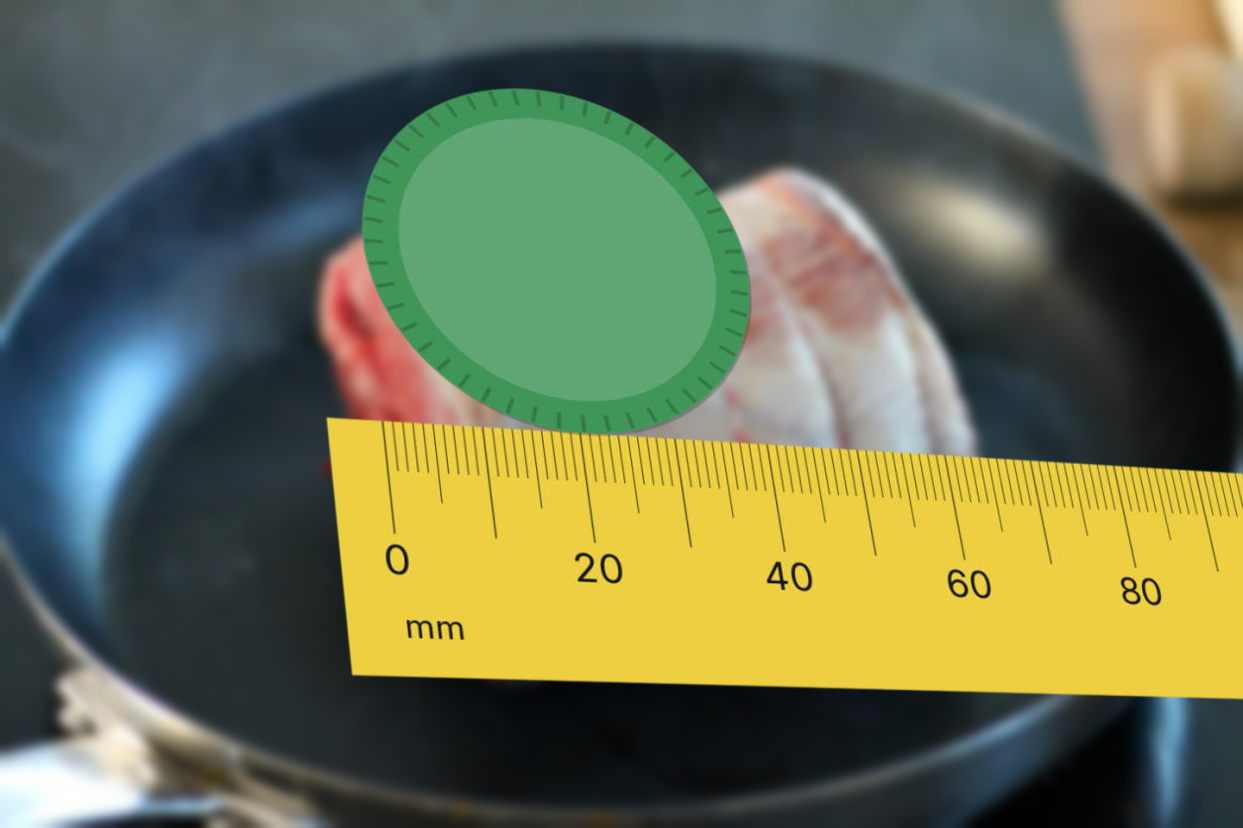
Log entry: mm 41
